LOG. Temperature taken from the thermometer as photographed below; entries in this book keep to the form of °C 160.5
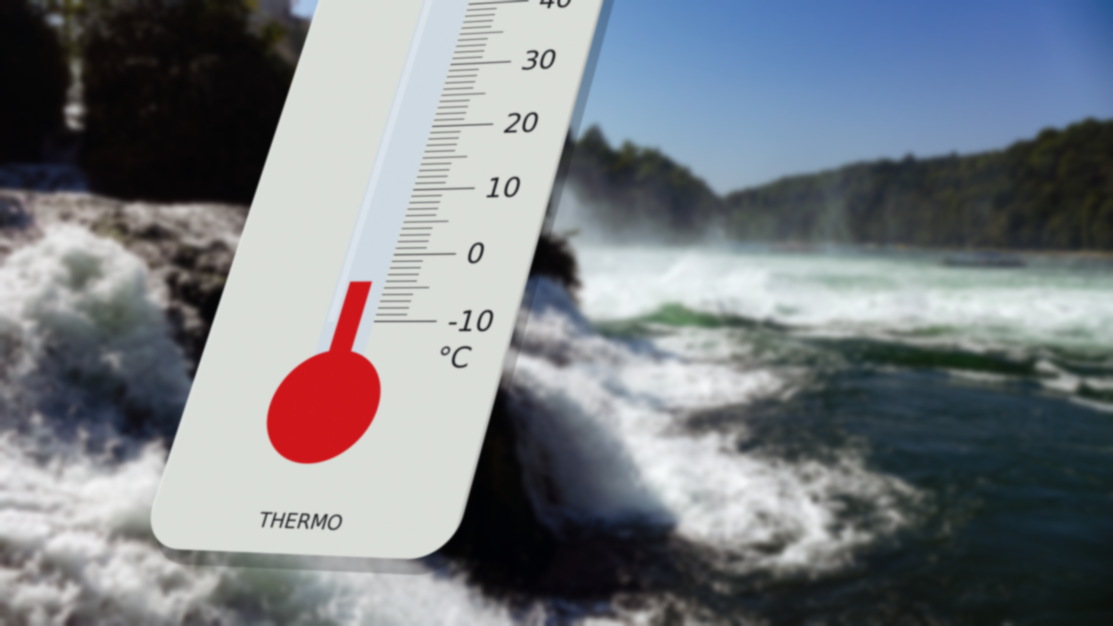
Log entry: °C -4
